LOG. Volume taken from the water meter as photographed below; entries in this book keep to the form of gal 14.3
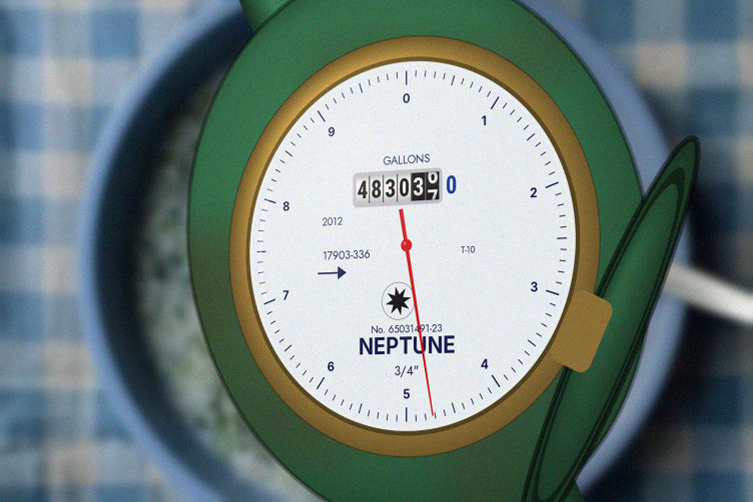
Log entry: gal 4830364.7
